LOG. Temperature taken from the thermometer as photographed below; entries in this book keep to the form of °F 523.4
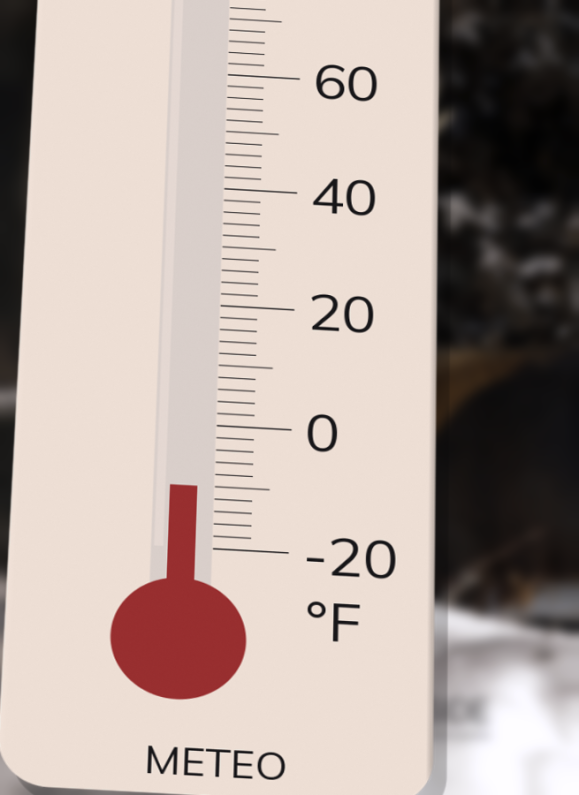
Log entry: °F -10
